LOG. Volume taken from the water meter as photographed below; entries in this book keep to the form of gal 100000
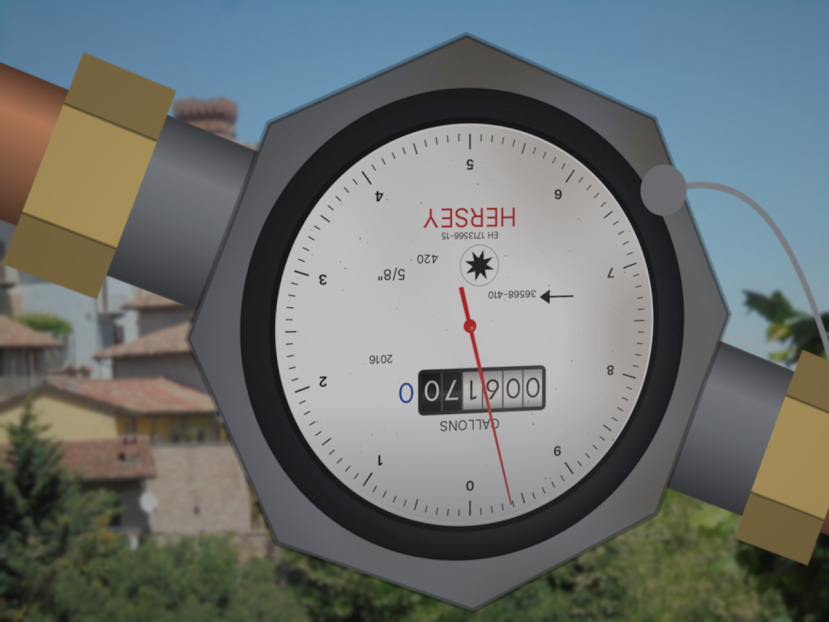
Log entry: gal 61699.6
